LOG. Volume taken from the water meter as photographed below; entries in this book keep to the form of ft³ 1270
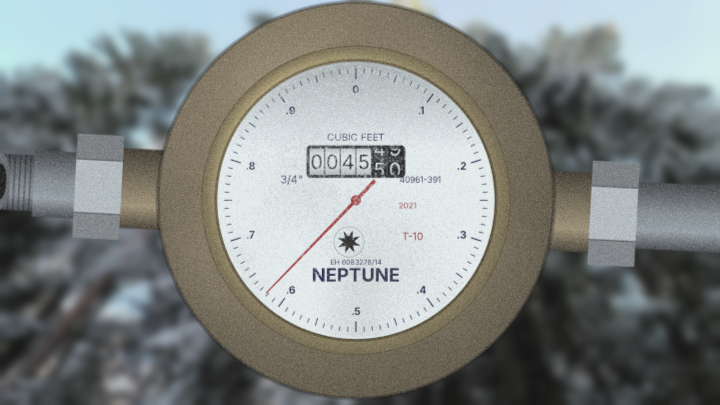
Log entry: ft³ 4549.62
